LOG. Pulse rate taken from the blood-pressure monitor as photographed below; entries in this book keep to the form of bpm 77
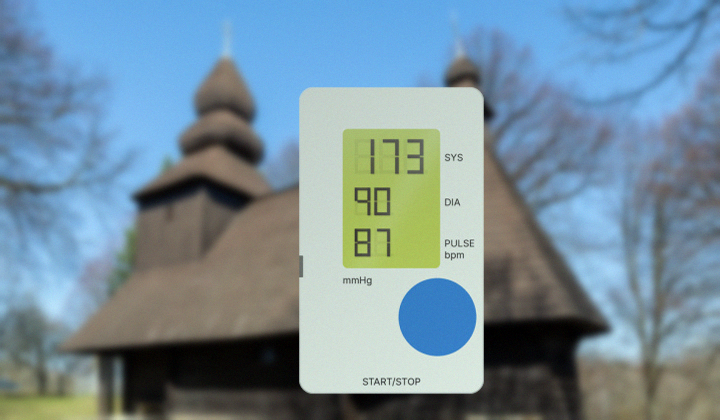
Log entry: bpm 87
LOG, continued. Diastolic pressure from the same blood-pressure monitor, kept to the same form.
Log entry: mmHg 90
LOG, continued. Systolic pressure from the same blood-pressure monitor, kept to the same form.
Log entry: mmHg 173
